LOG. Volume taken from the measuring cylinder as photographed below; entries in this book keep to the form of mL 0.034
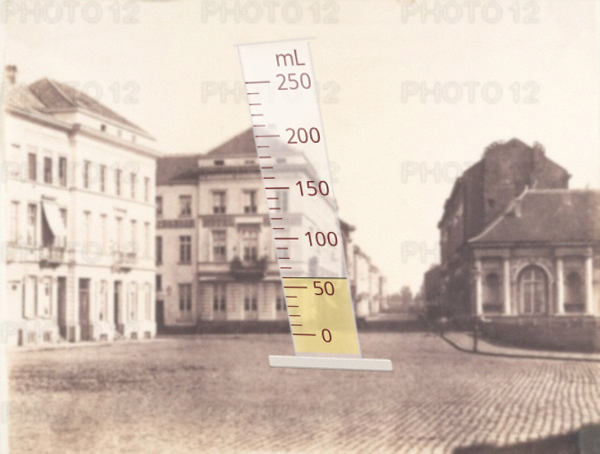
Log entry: mL 60
